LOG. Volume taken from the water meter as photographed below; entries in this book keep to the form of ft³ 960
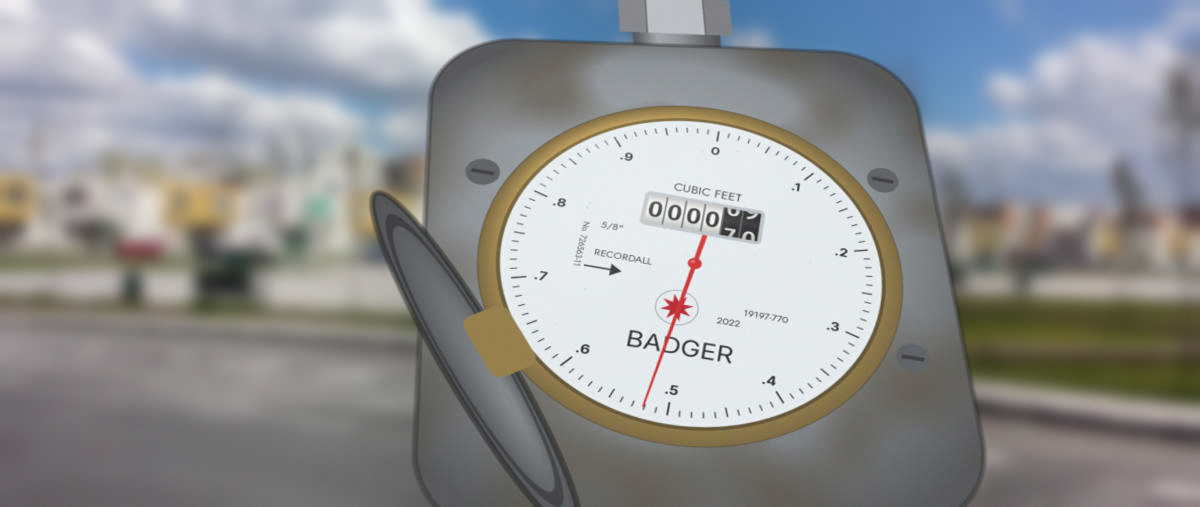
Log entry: ft³ 69.52
